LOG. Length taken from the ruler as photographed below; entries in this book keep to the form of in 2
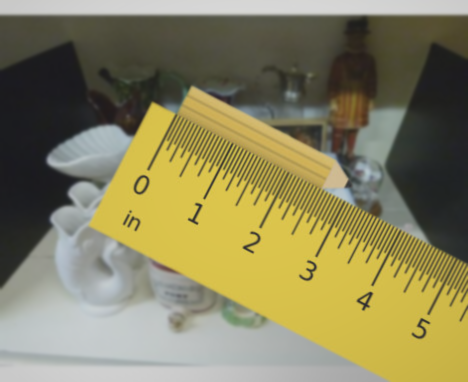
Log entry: in 3
